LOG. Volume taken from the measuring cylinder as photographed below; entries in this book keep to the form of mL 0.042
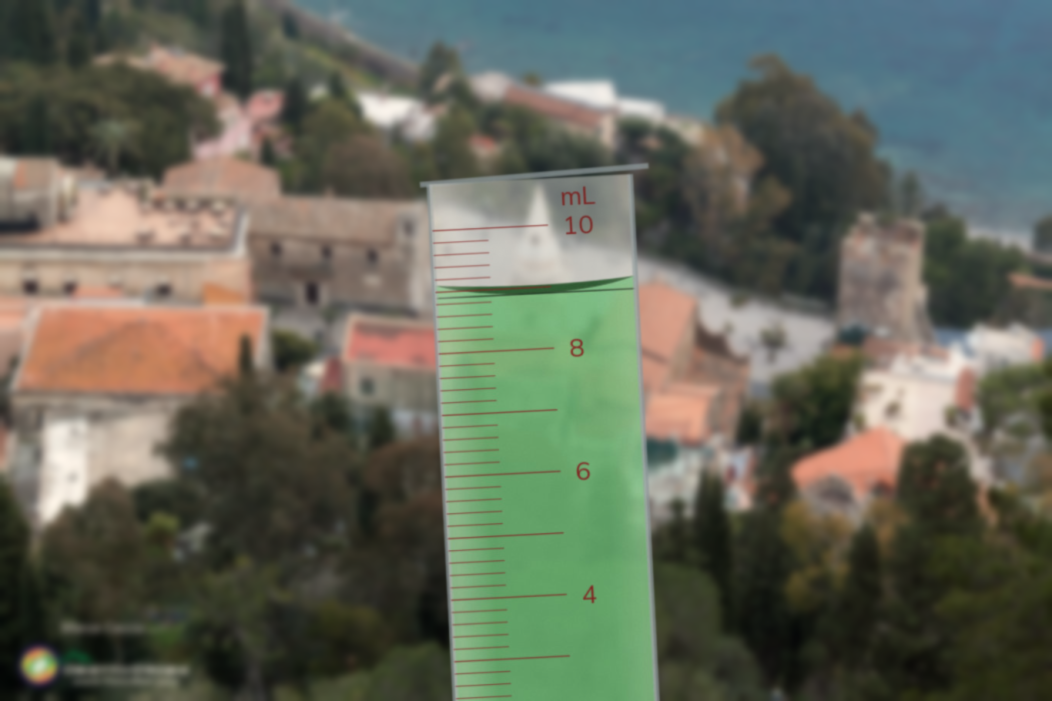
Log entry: mL 8.9
